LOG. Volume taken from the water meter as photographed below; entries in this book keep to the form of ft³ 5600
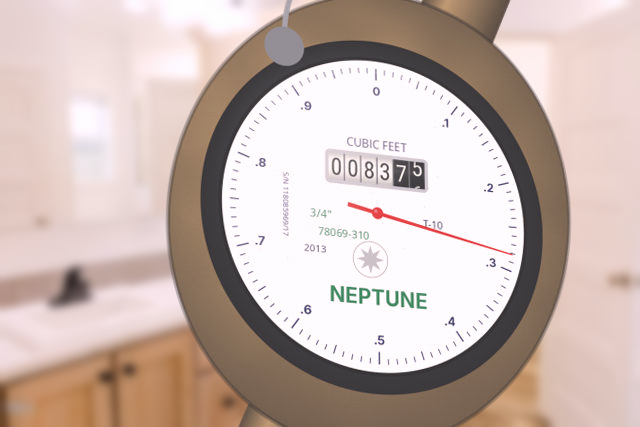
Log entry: ft³ 8375.28
